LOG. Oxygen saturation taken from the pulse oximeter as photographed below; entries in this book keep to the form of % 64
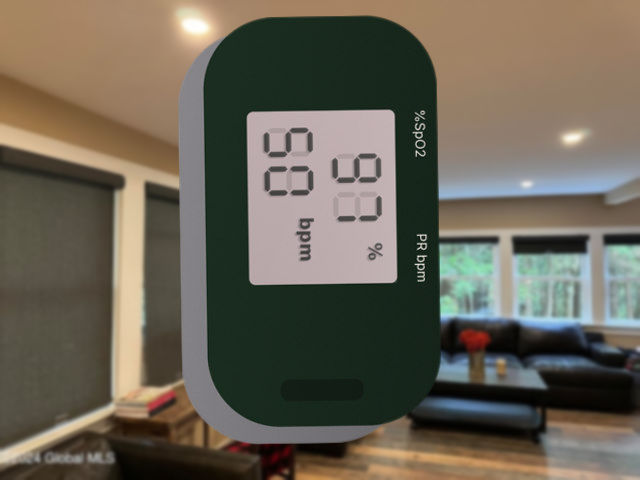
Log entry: % 97
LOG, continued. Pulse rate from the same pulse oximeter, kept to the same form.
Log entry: bpm 50
